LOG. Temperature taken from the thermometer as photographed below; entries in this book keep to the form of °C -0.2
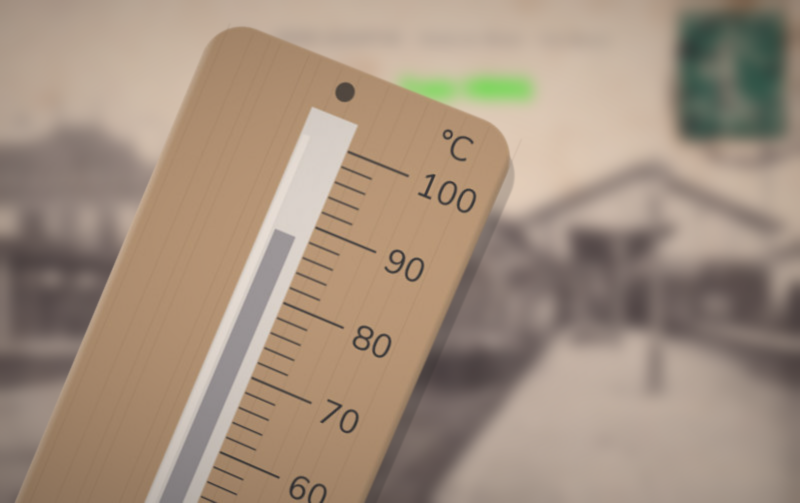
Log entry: °C 88
